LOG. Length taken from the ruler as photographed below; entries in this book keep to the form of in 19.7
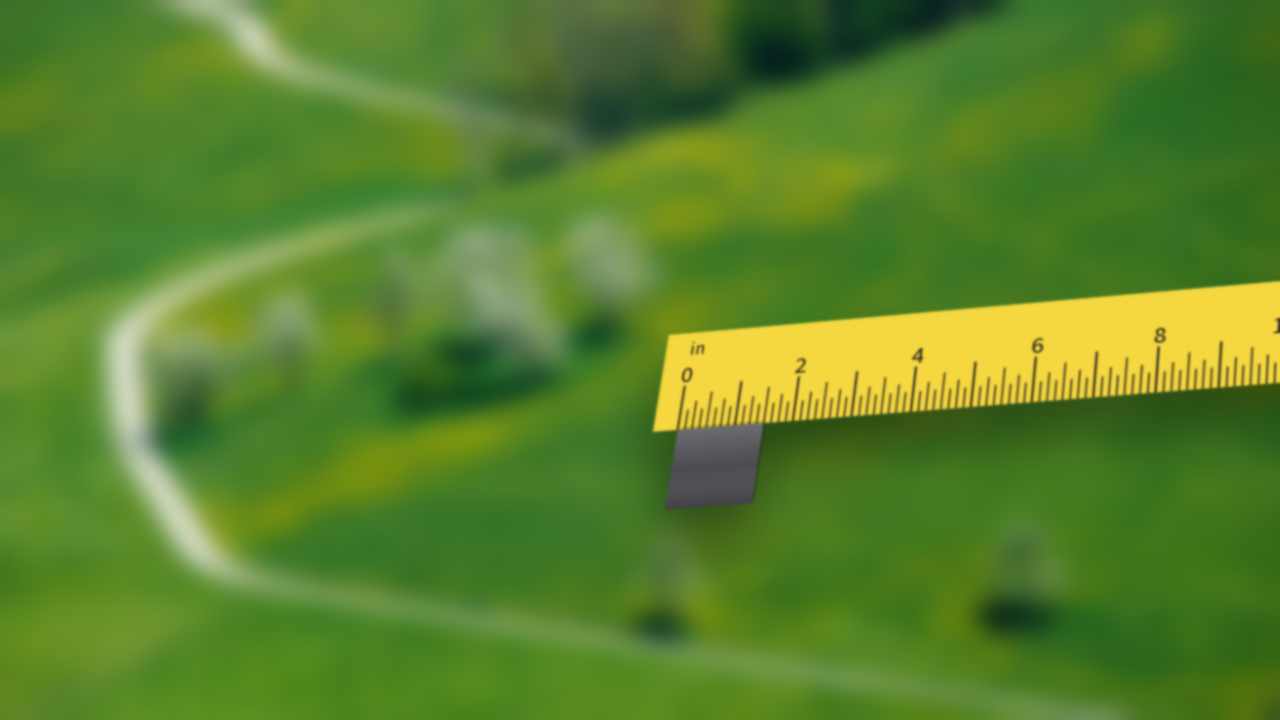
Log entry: in 1.5
